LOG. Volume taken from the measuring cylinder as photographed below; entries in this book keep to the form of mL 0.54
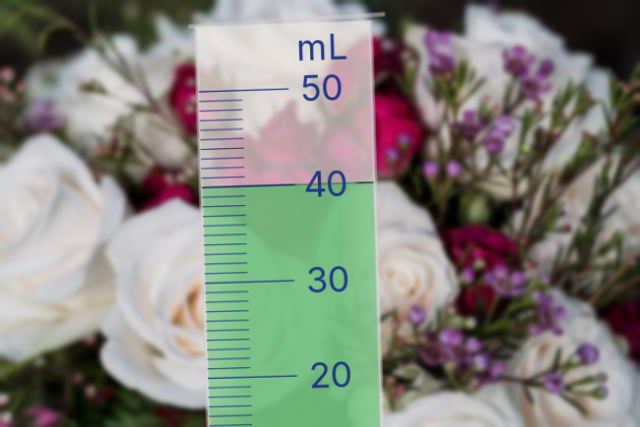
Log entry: mL 40
